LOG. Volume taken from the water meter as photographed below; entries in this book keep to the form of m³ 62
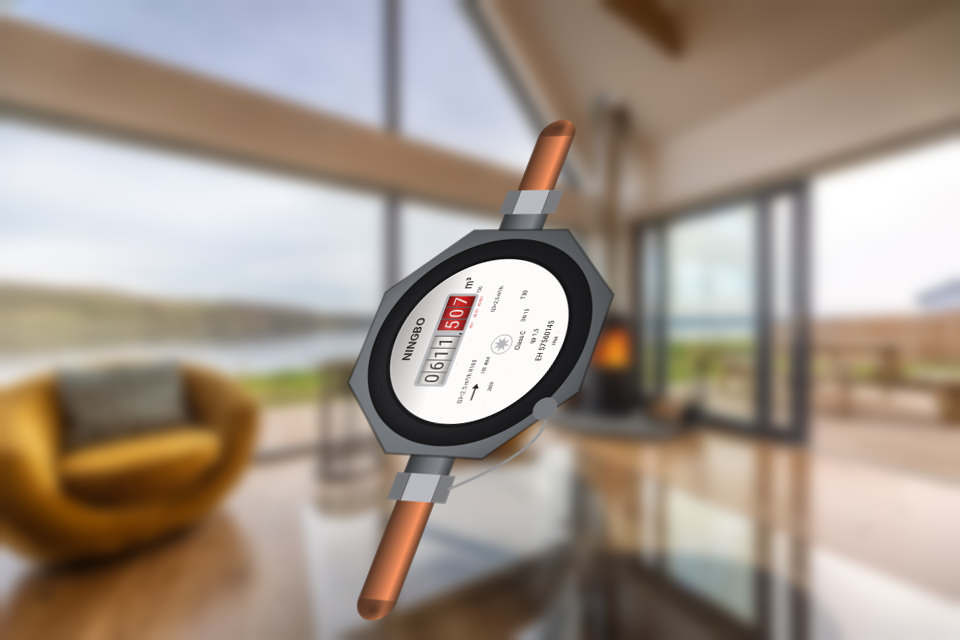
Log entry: m³ 611.507
